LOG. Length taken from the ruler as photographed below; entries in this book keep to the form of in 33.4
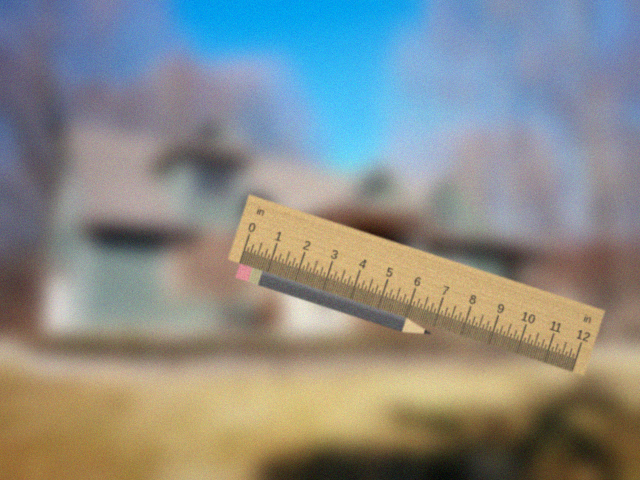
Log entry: in 7
